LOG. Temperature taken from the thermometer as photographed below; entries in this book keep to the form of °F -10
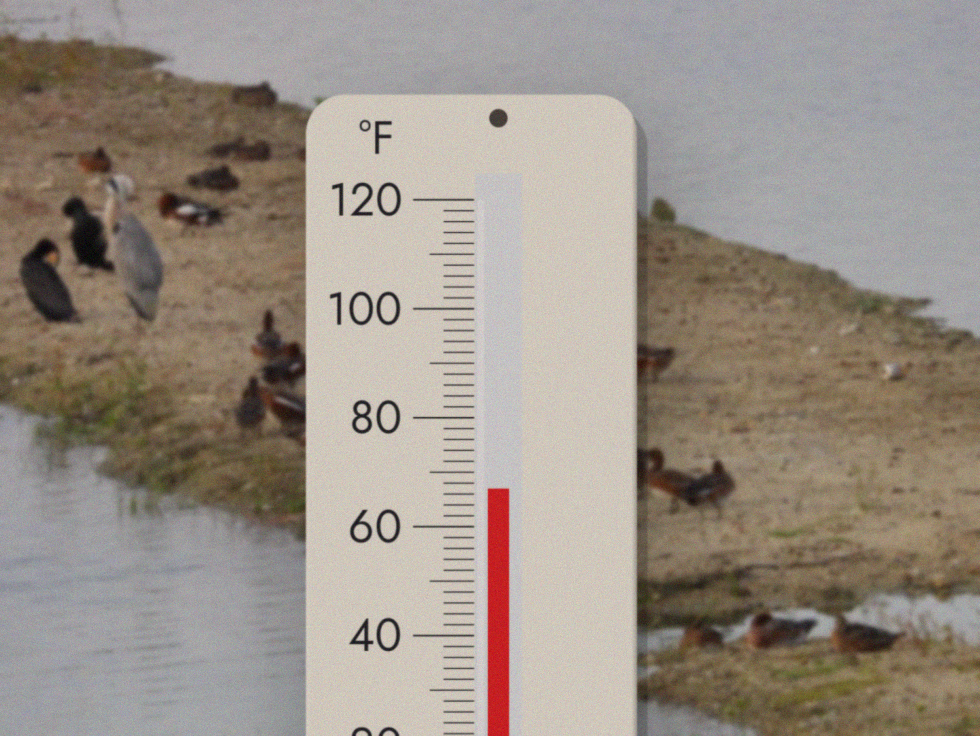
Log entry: °F 67
